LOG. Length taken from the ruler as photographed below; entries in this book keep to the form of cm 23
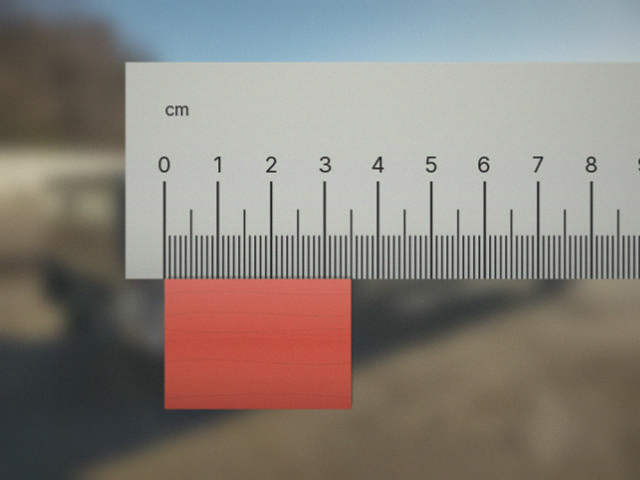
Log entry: cm 3.5
